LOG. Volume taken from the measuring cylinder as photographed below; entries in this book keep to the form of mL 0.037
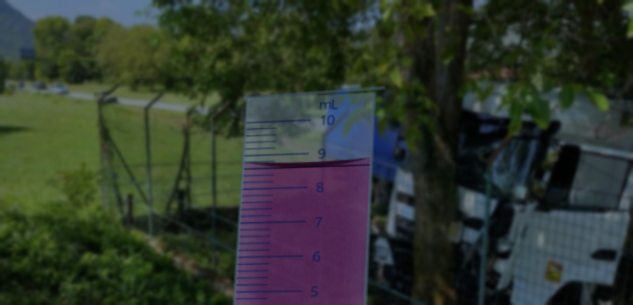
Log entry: mL 8.6
